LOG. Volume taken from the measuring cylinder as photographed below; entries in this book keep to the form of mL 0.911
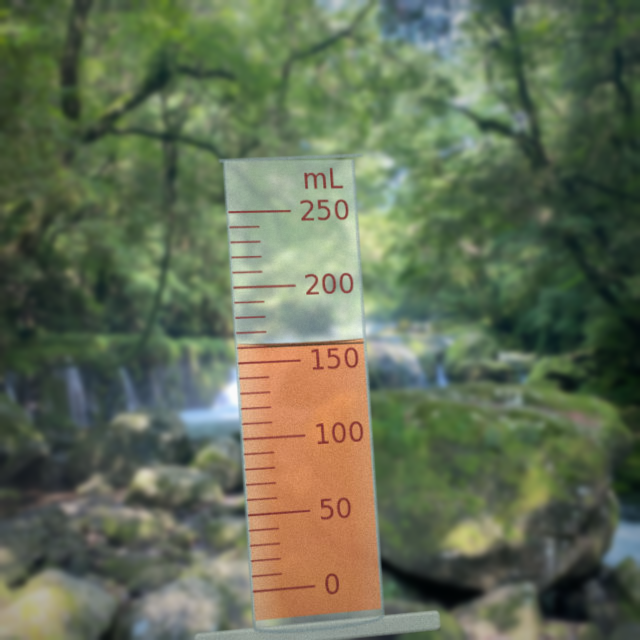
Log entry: mL 160
